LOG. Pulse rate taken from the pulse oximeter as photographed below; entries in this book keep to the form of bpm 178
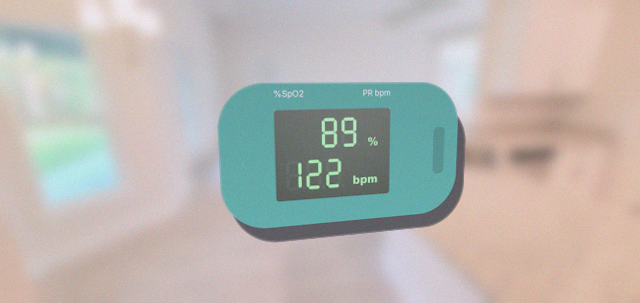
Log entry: bpm 122
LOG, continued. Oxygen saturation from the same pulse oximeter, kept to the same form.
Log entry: % 89
